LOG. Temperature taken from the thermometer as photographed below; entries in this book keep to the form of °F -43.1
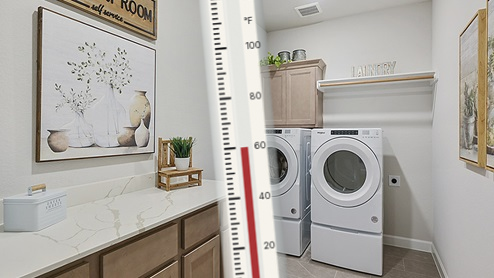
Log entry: °F 60
